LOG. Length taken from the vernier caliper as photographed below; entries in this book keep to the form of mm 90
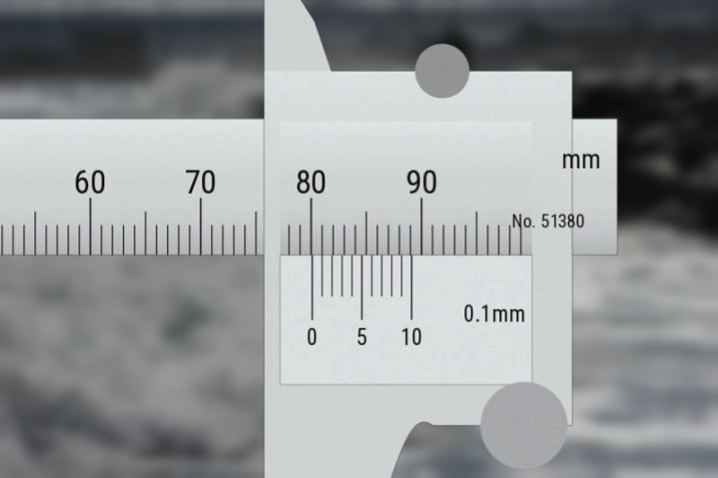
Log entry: mm 80.1
